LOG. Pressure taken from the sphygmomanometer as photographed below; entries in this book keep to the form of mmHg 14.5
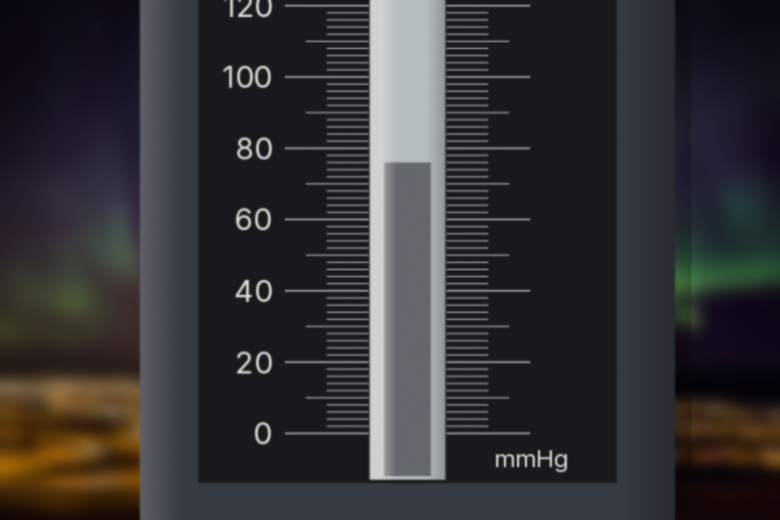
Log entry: mmHg 76
